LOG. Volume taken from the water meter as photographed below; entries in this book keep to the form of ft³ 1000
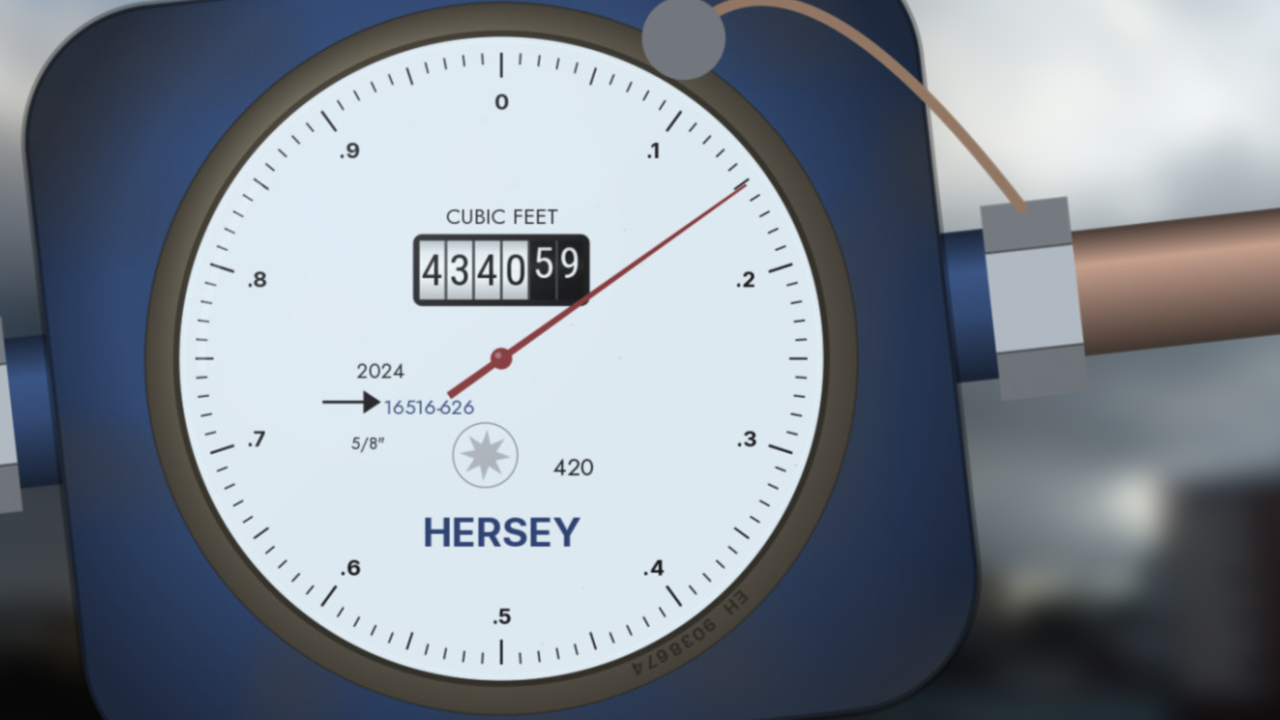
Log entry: ft³ 434059.15
